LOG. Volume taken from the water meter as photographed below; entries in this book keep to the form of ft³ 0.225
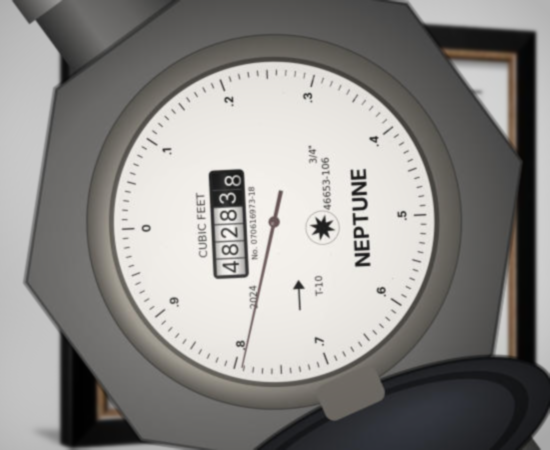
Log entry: ft³ 482837.79
